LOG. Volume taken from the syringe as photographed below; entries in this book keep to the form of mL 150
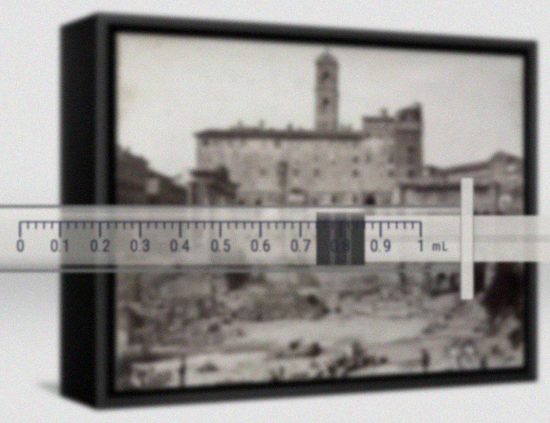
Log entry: mL 0.74
